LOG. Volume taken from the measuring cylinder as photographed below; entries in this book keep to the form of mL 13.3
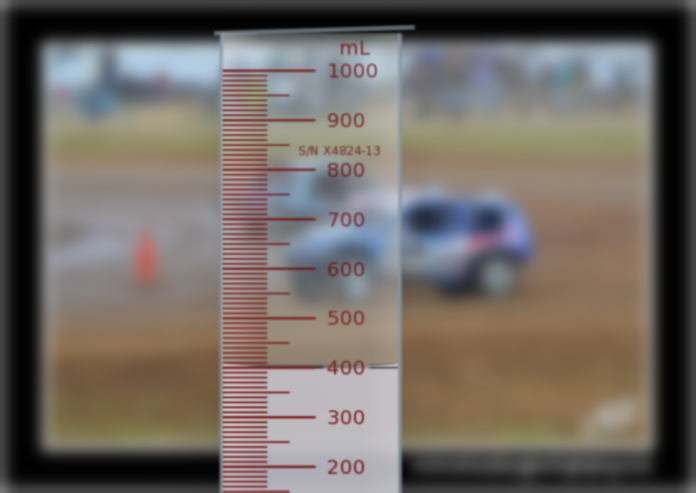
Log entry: mL 400
